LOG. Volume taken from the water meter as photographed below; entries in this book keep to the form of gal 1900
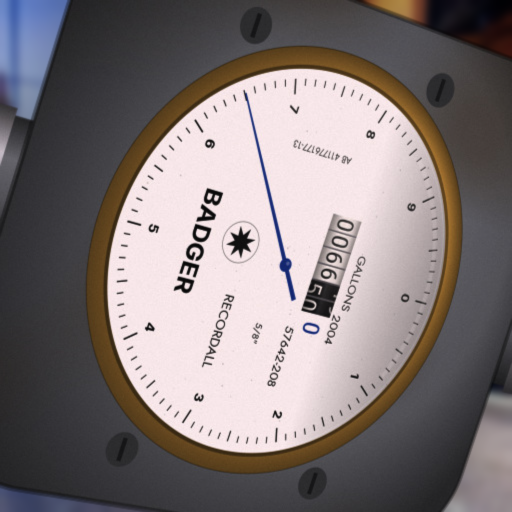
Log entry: gal 66496.5
